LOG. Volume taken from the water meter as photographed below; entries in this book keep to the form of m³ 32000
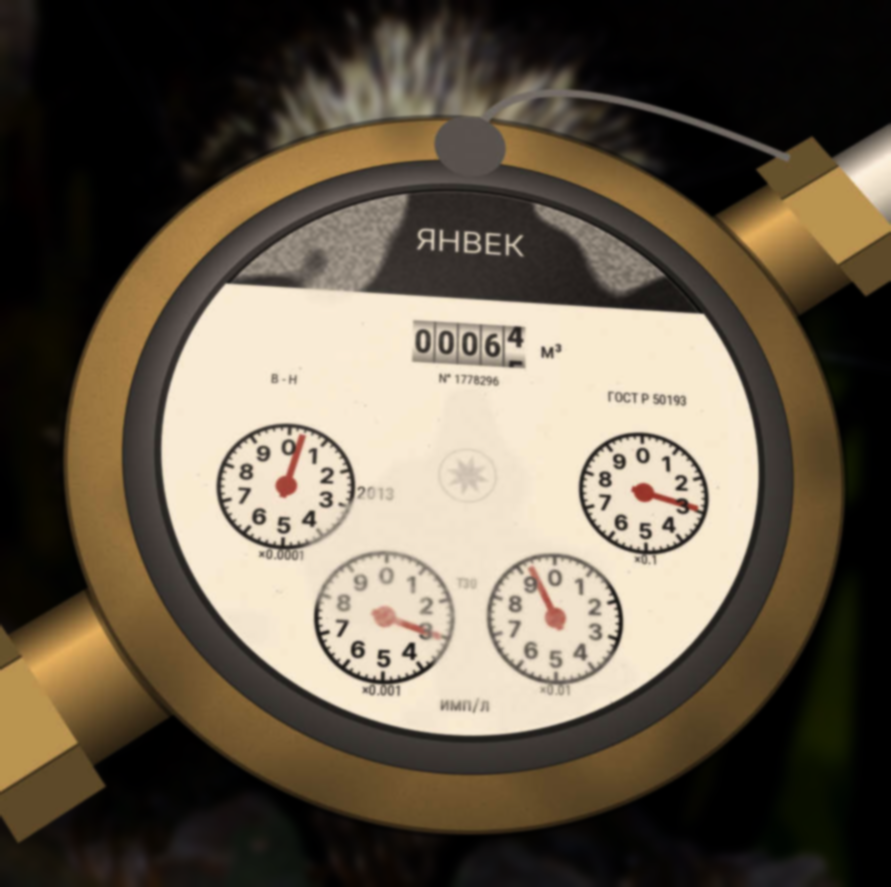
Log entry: m³ 64.2930
